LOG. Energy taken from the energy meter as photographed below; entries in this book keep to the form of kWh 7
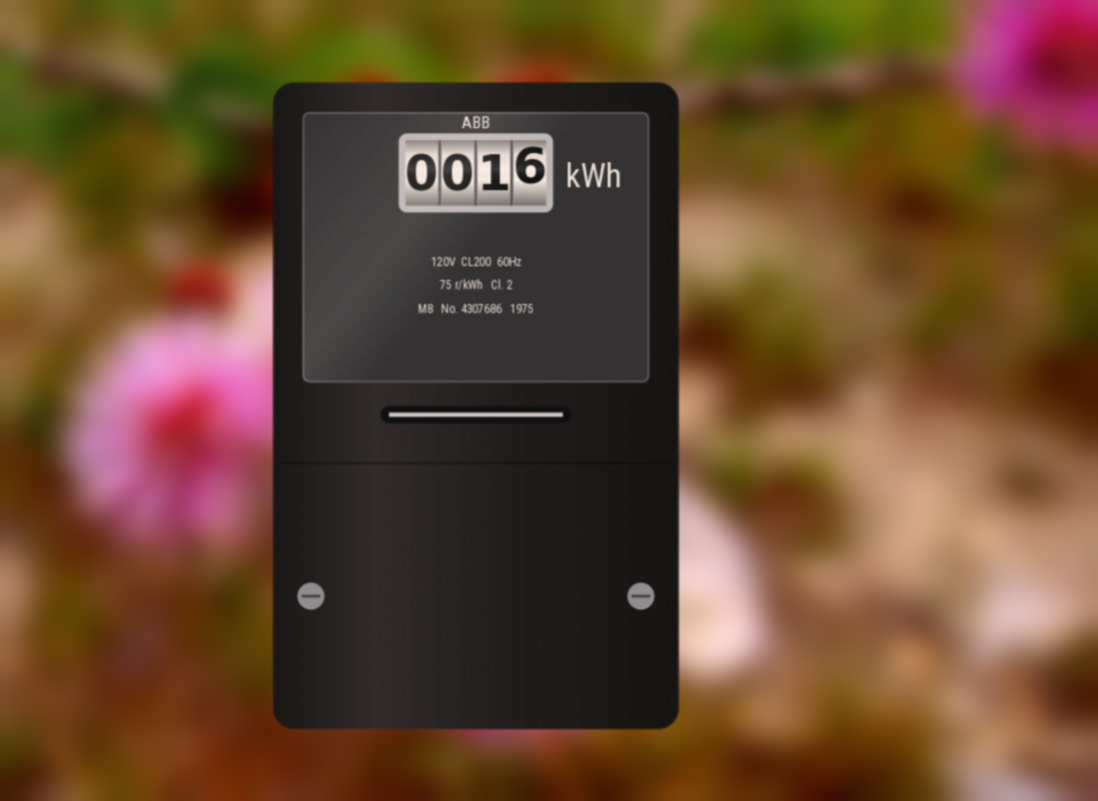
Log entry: kWh 16
